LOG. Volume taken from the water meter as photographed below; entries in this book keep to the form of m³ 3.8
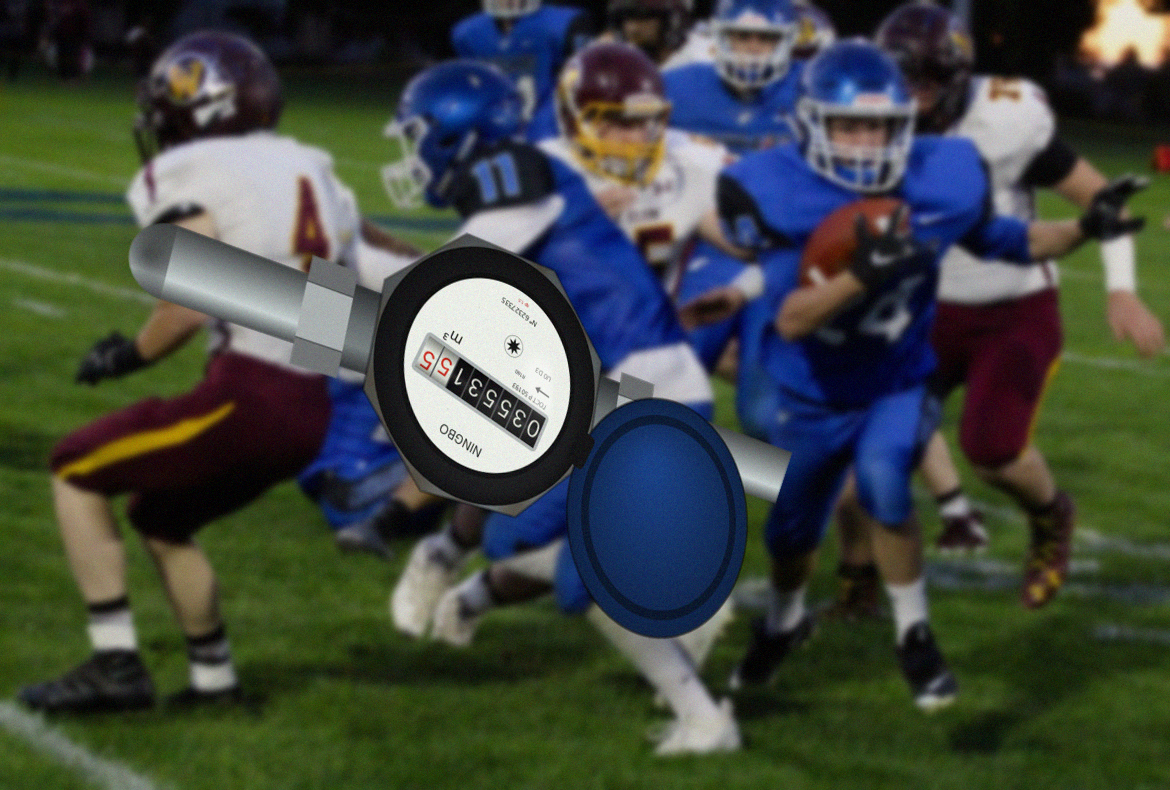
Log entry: m³ 35531.55
